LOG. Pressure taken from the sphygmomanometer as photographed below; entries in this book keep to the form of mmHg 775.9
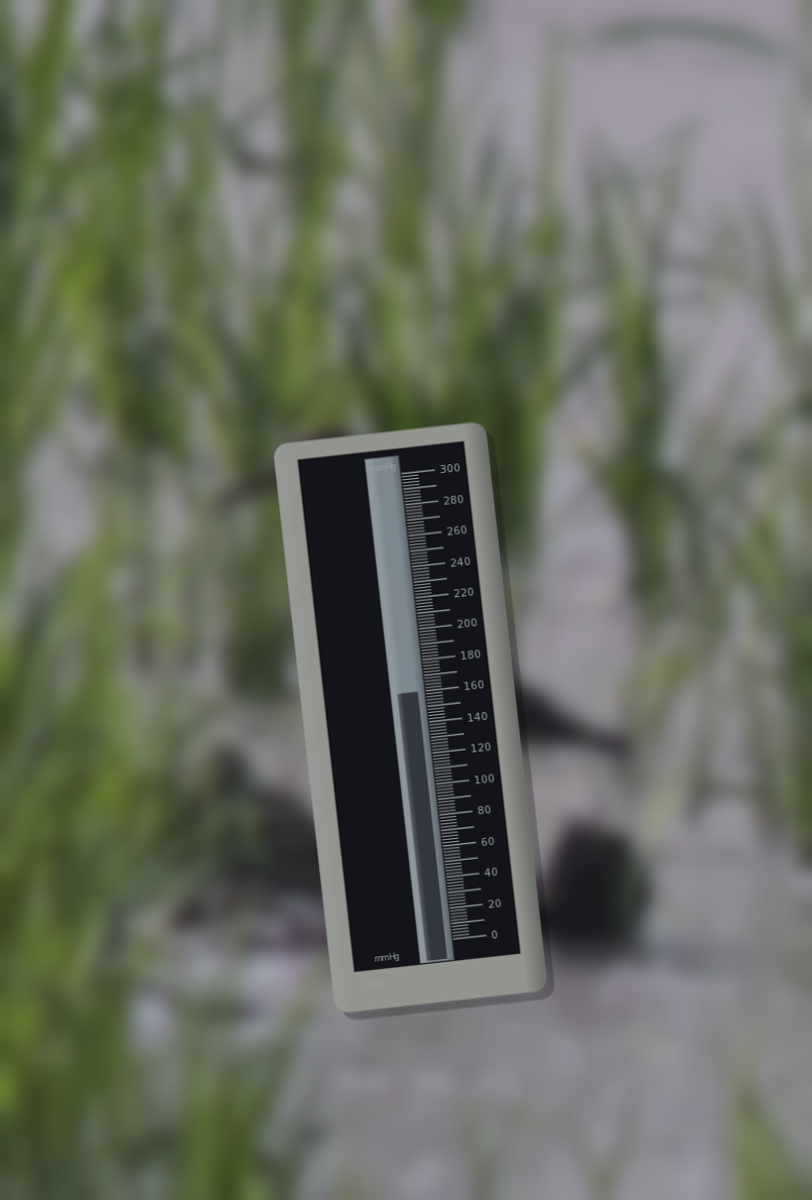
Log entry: mmHg 160
